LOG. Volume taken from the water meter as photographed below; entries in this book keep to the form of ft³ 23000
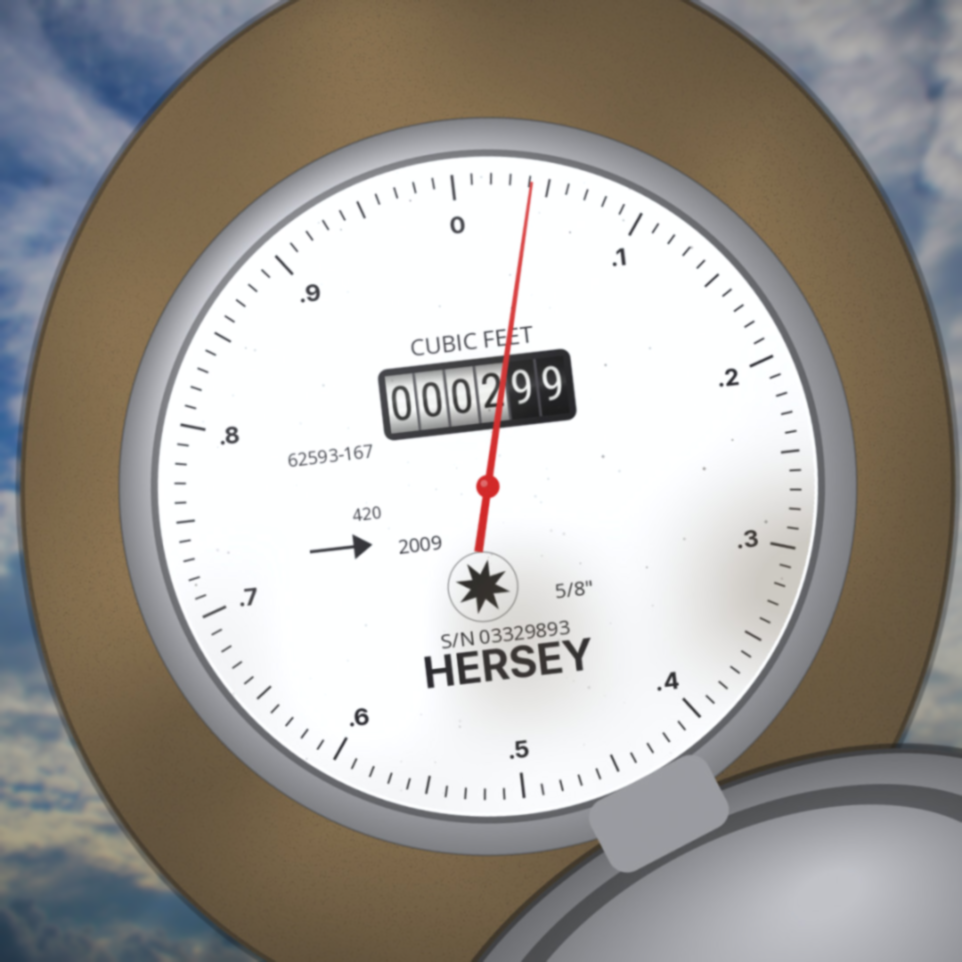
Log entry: ft³ 299.04
